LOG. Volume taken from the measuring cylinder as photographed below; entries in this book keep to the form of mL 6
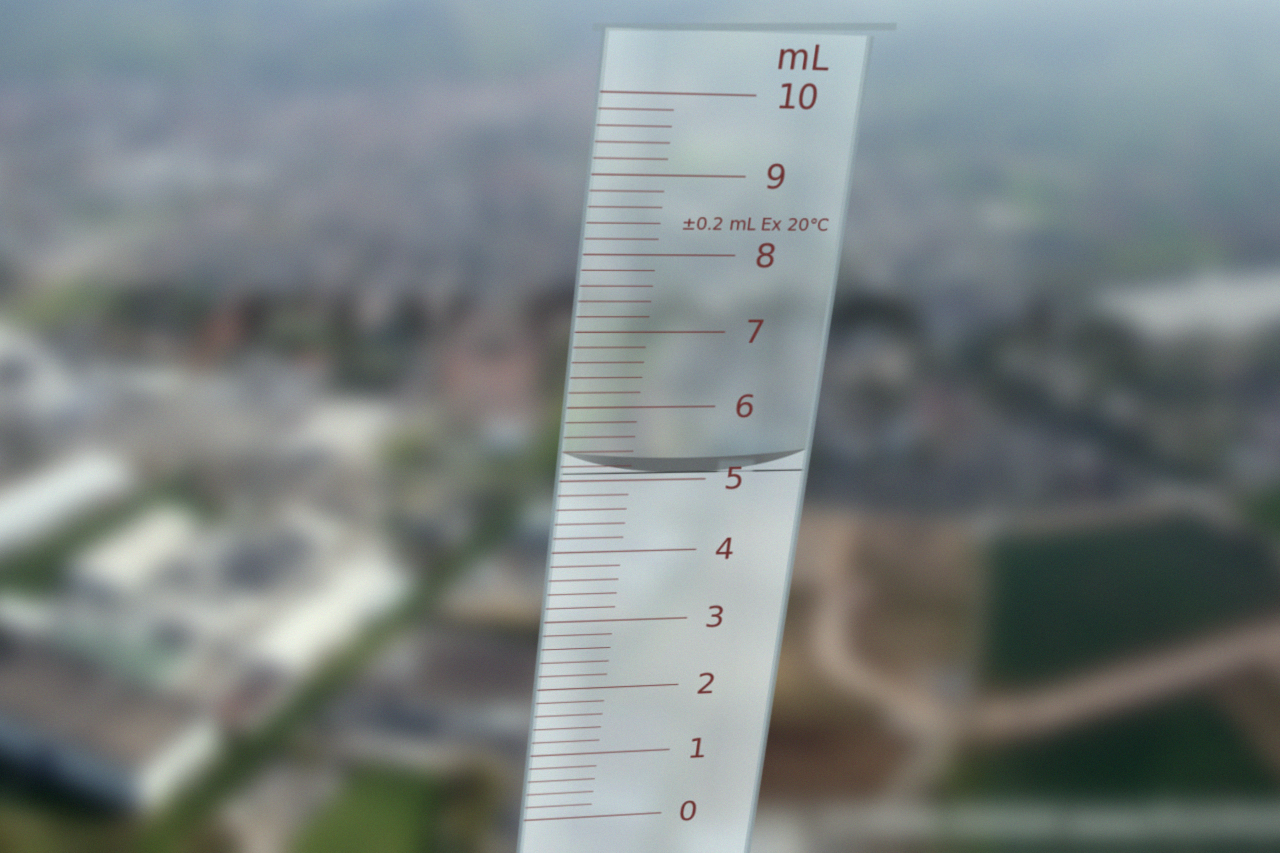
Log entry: mL 5.1
